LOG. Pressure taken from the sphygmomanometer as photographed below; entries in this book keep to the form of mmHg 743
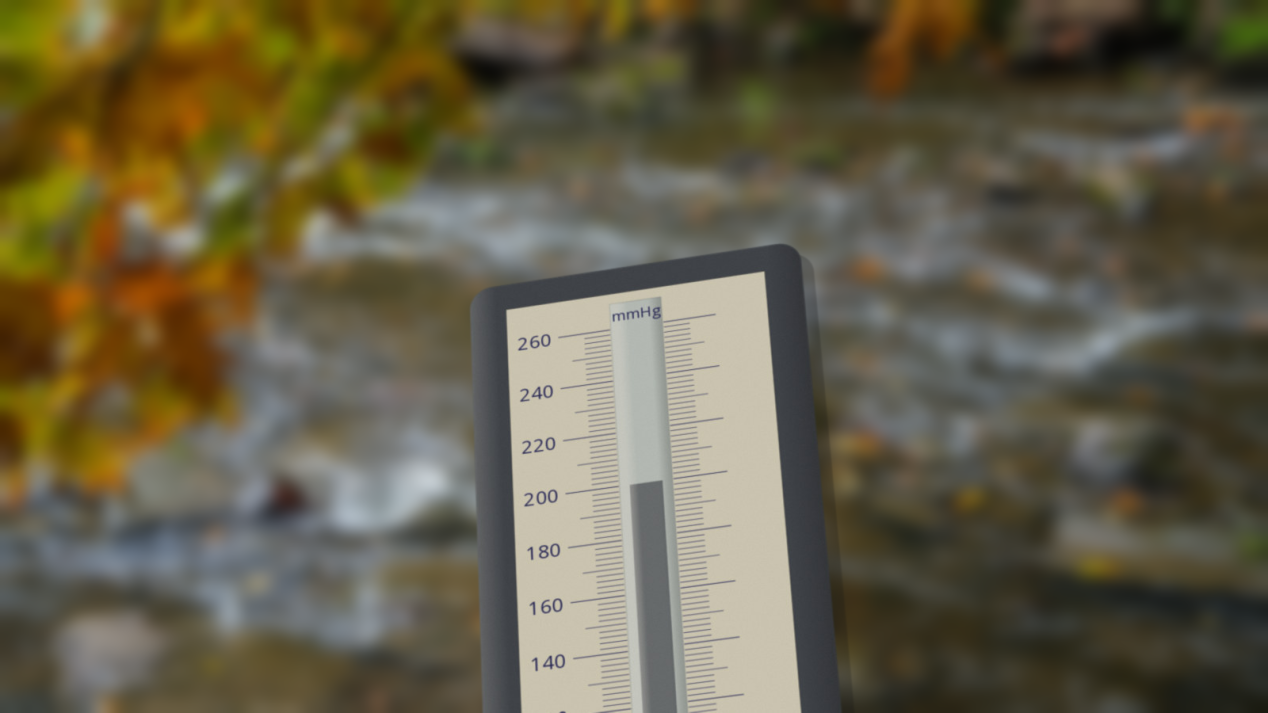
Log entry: mmHg 200
